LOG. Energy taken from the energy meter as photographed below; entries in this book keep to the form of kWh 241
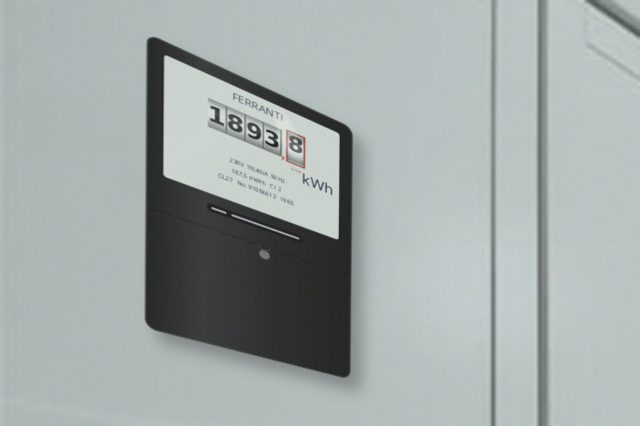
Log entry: kWh 1893.8
